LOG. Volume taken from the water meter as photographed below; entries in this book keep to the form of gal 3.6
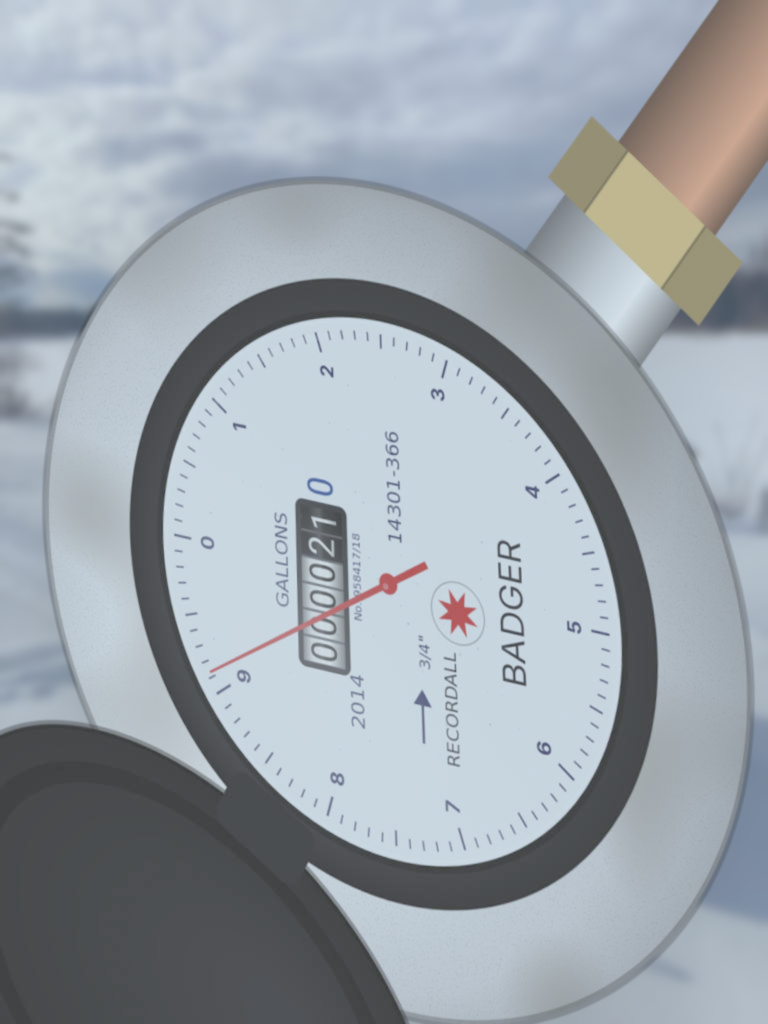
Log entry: gal 209.1
